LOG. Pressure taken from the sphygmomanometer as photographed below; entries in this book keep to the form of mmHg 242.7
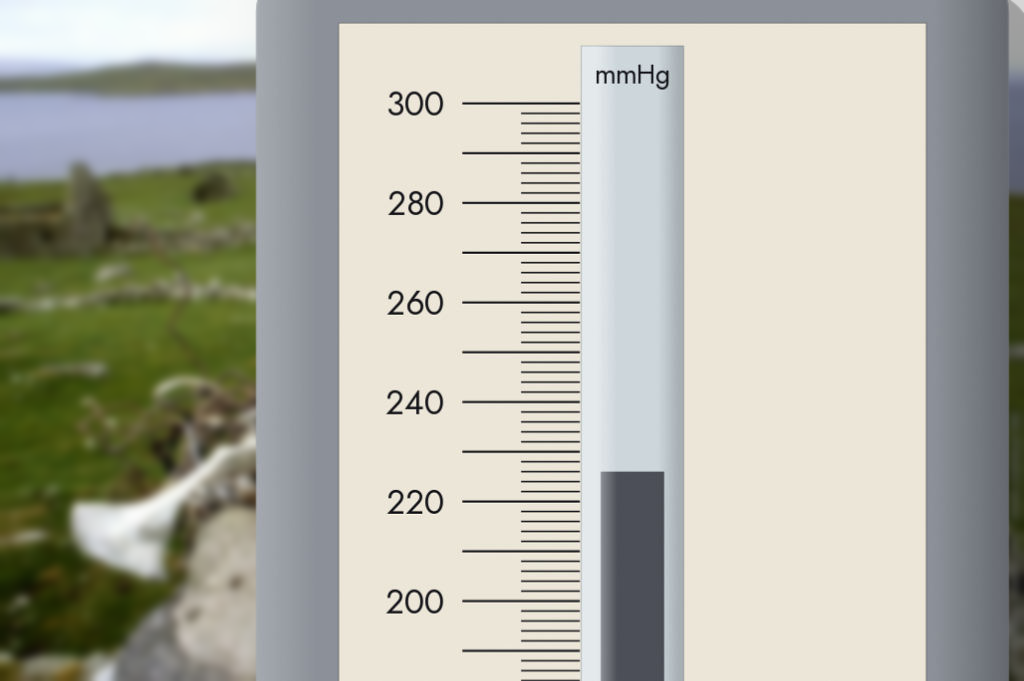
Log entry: mmHg 226
